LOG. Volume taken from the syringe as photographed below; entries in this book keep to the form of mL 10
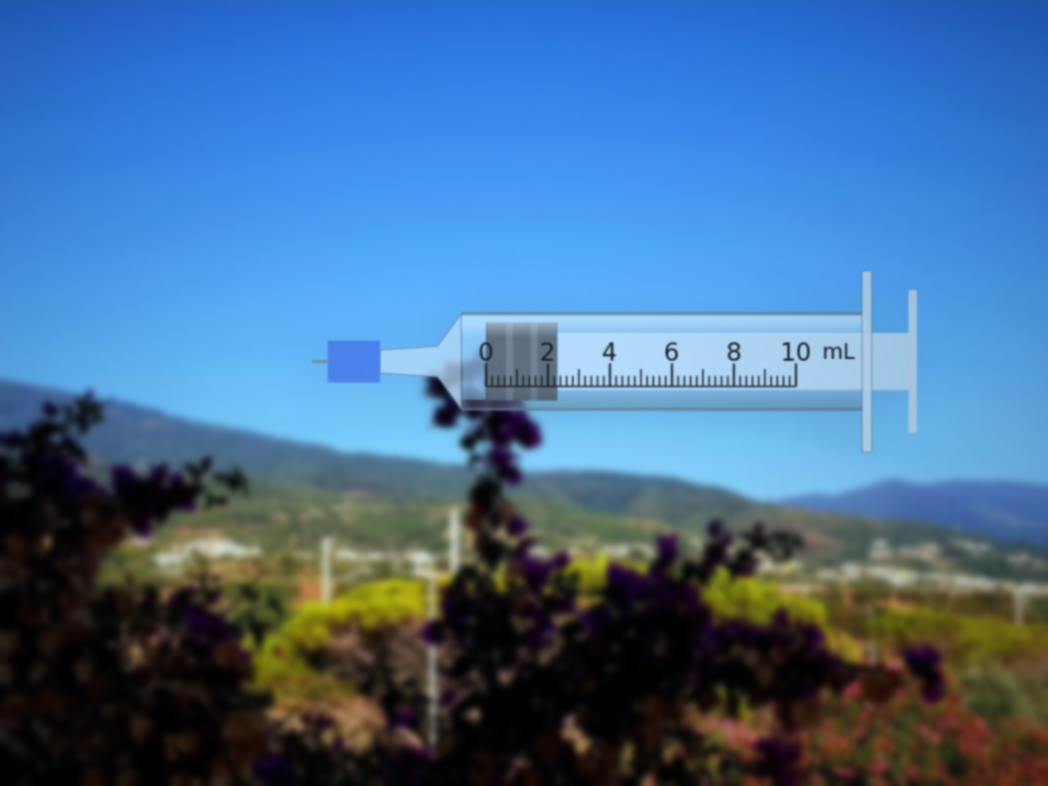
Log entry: mL 0
